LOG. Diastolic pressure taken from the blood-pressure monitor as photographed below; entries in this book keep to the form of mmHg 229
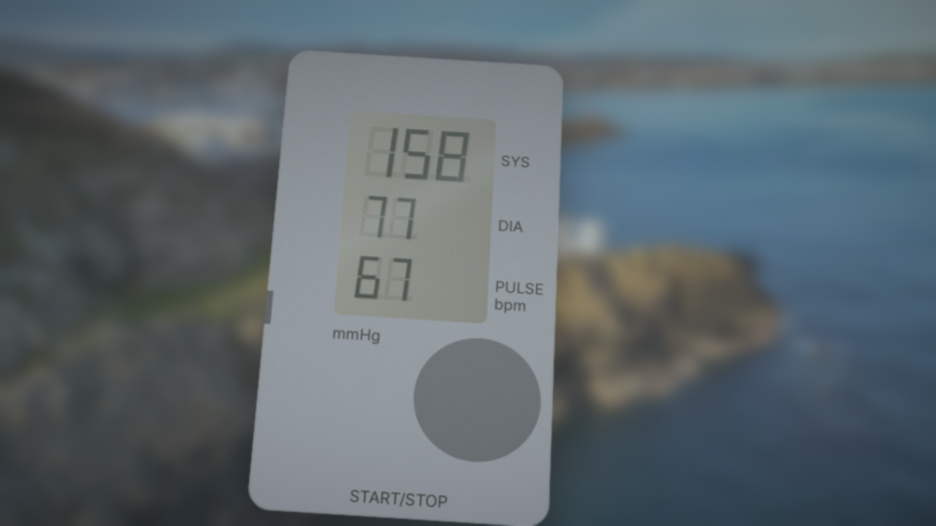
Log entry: mmHg 77
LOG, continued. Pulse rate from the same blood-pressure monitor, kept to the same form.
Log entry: bpm 67
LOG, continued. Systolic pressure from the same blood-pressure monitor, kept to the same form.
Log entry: mmHg 158
